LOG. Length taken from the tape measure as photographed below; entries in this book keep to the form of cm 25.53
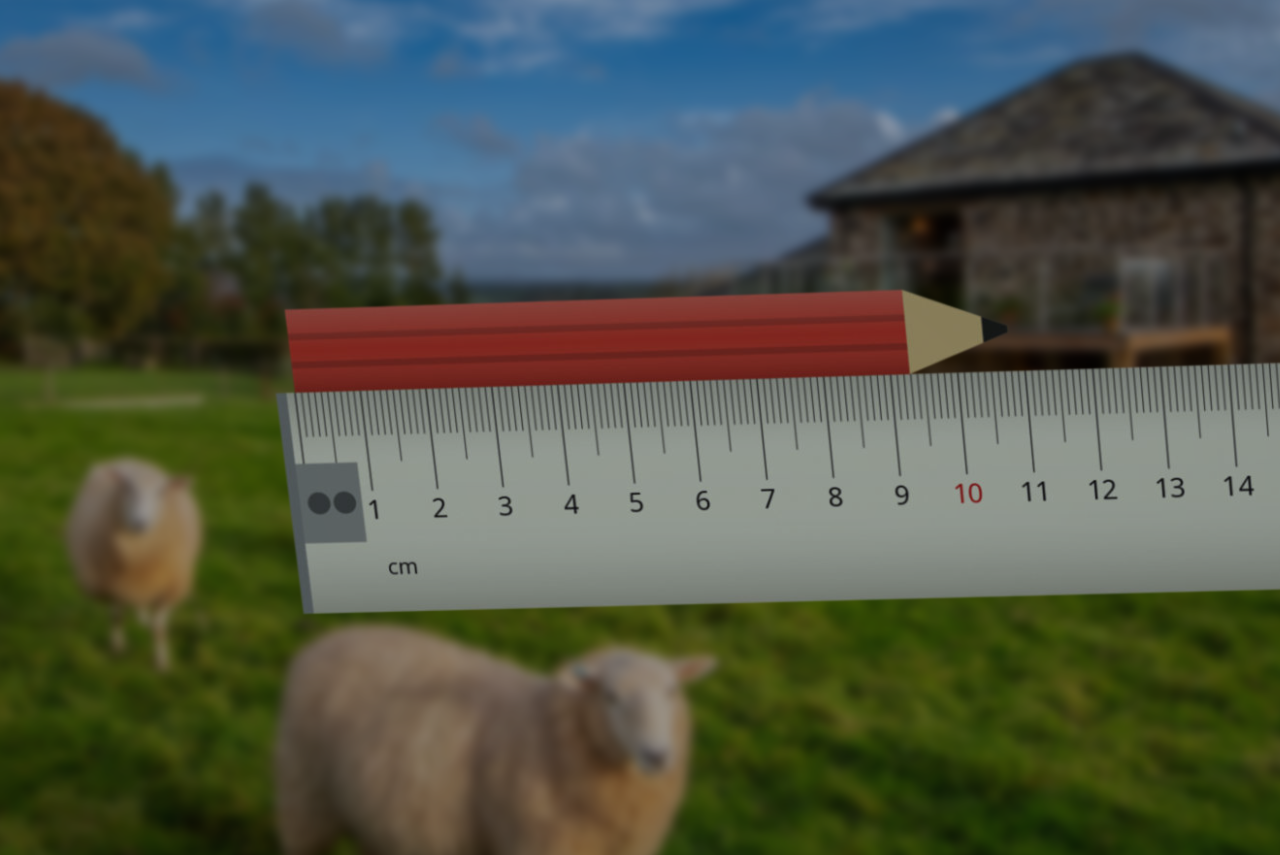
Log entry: cm 10.8
